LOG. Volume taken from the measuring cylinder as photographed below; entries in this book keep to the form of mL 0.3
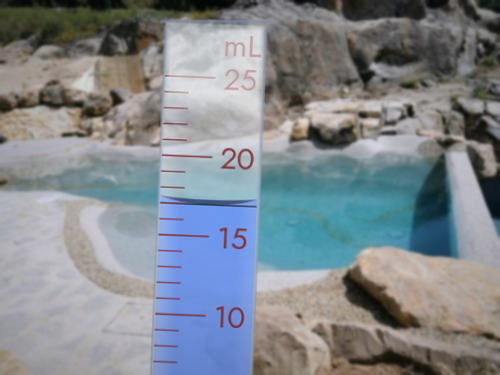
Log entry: mL 17
